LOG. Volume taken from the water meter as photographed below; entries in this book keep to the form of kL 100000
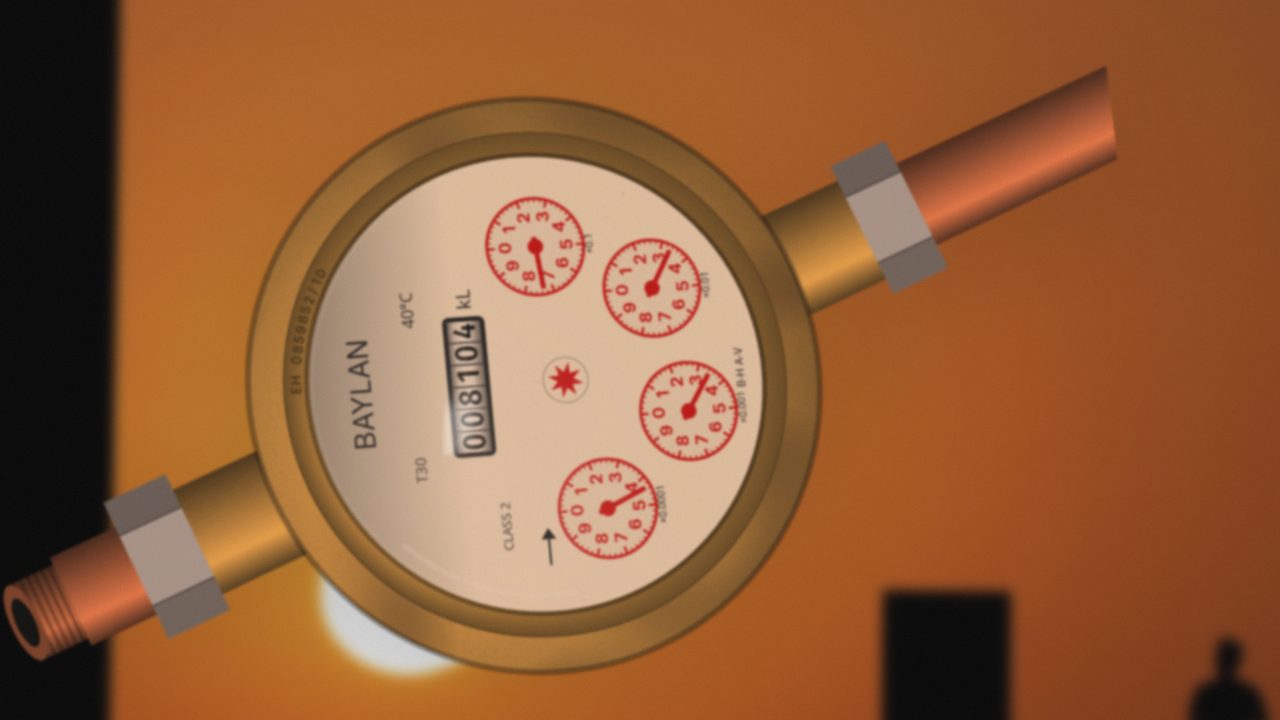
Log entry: kL 8104.7334
